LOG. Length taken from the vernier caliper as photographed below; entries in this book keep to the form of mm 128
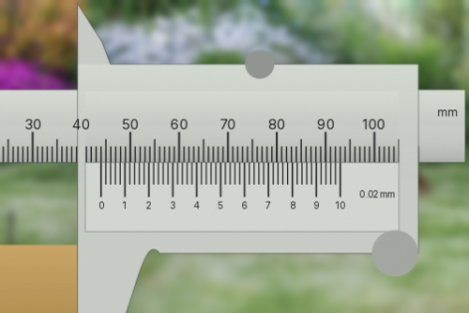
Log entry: mm 44.0
